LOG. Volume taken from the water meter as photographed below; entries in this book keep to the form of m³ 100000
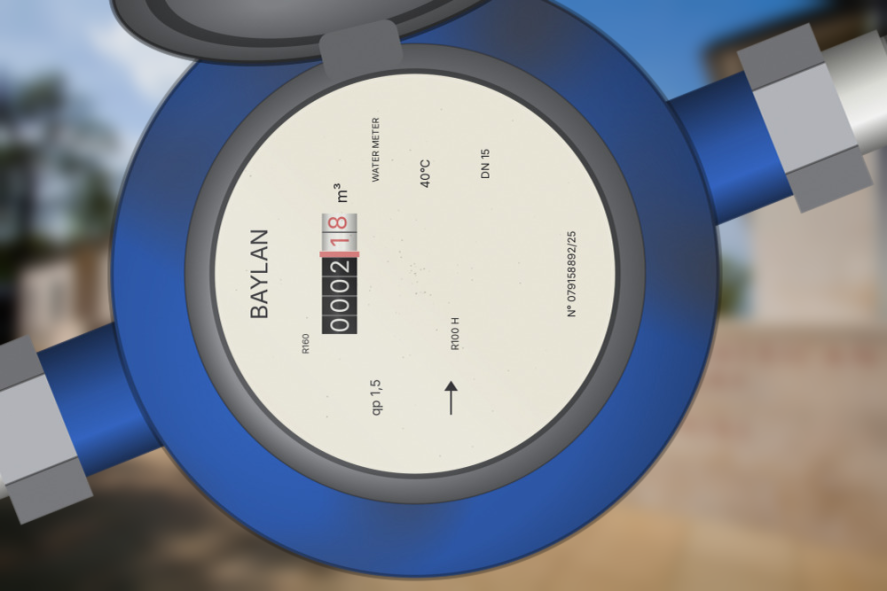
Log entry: m³ 2.18
